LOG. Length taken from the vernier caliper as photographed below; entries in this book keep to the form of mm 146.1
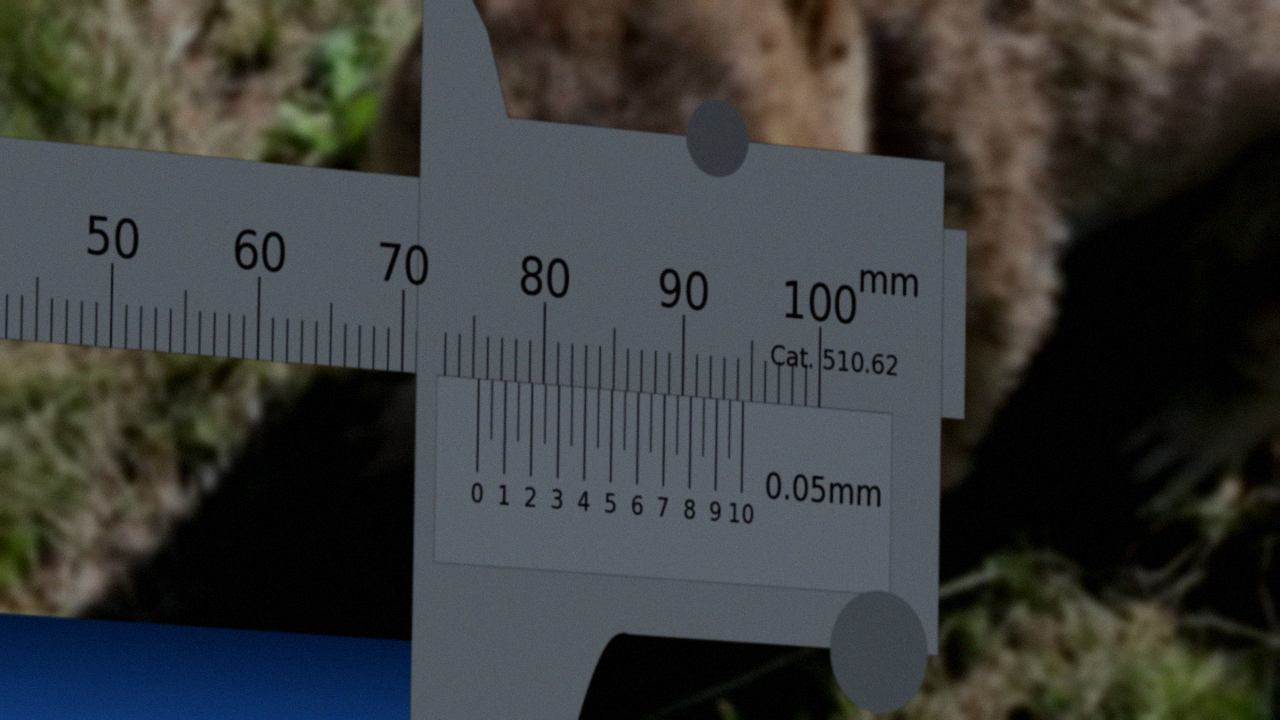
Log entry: mm 75.4
